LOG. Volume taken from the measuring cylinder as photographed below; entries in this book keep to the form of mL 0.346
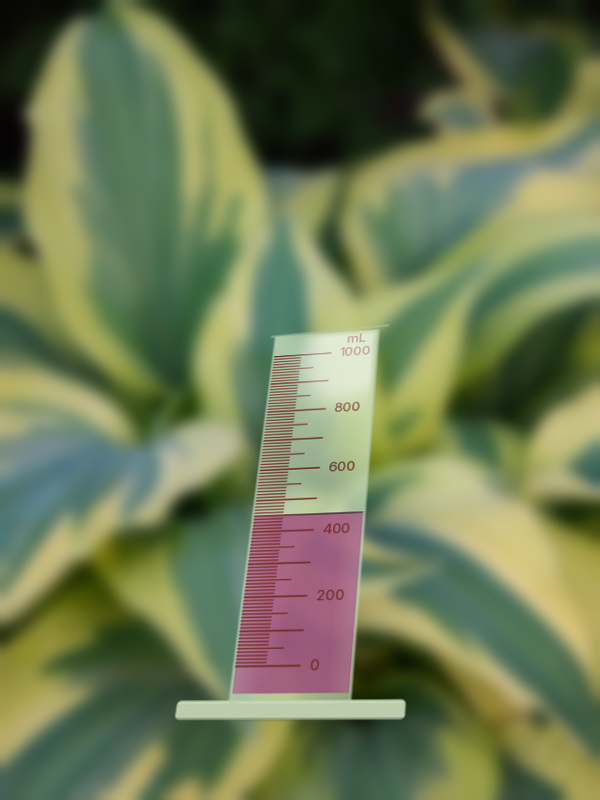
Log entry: mL 450
